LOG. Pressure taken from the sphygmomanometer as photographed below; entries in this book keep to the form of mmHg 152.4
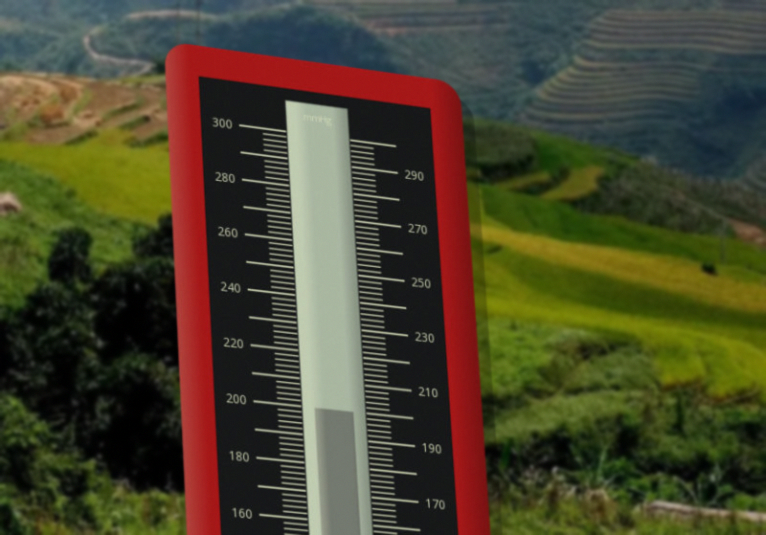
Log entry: mmHg 200
